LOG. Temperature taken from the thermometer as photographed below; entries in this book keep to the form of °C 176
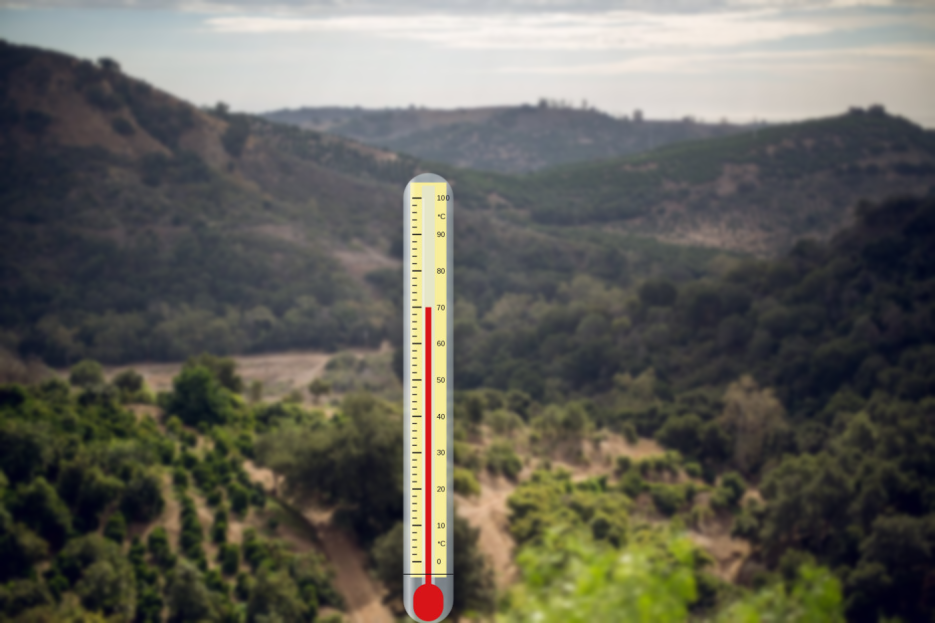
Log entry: °C 70
